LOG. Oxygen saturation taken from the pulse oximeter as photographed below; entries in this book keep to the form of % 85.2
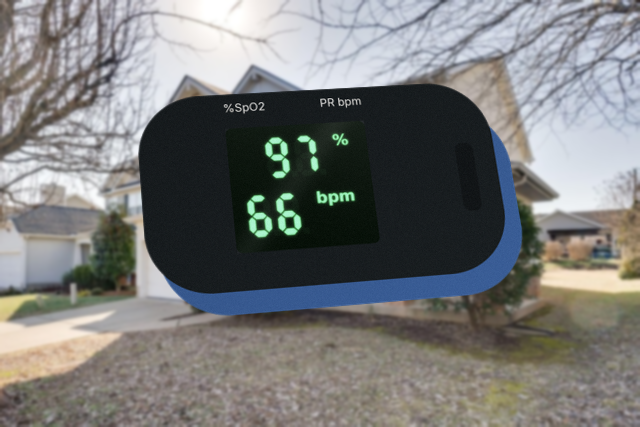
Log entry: % 97
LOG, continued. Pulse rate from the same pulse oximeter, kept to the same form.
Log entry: bpm 66
